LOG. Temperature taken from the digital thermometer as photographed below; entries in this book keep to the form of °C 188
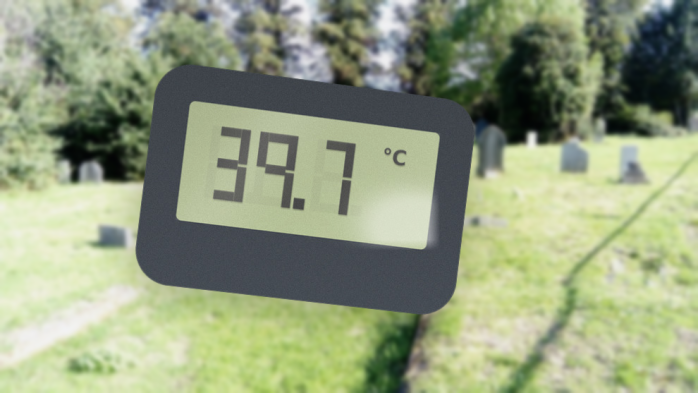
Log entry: °C 39.7
